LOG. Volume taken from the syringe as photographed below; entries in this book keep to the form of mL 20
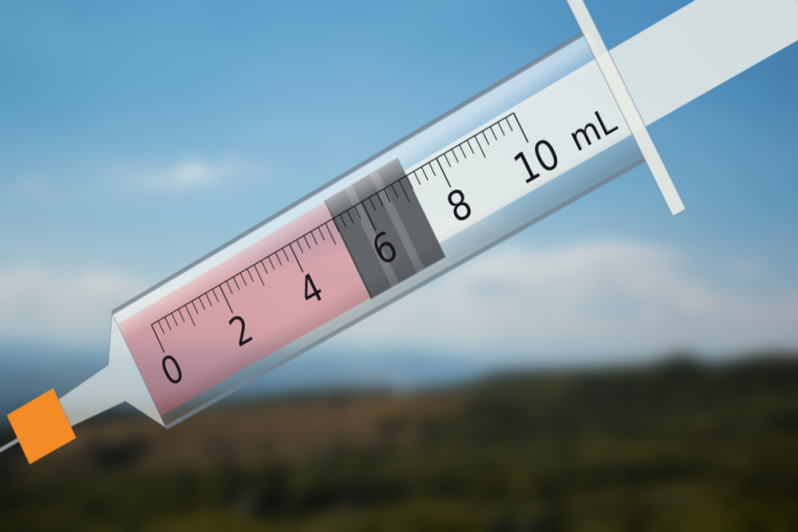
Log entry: mL 5.2
